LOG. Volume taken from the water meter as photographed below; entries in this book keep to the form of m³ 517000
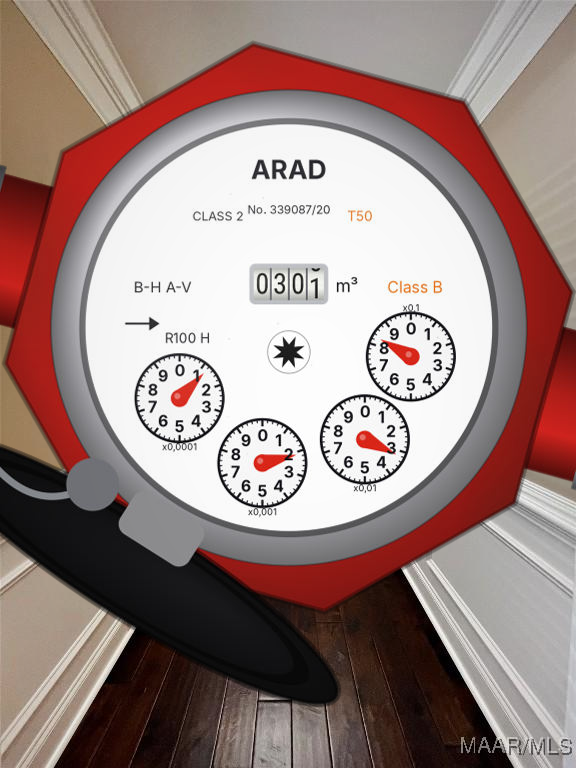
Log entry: m³ 300.8321
